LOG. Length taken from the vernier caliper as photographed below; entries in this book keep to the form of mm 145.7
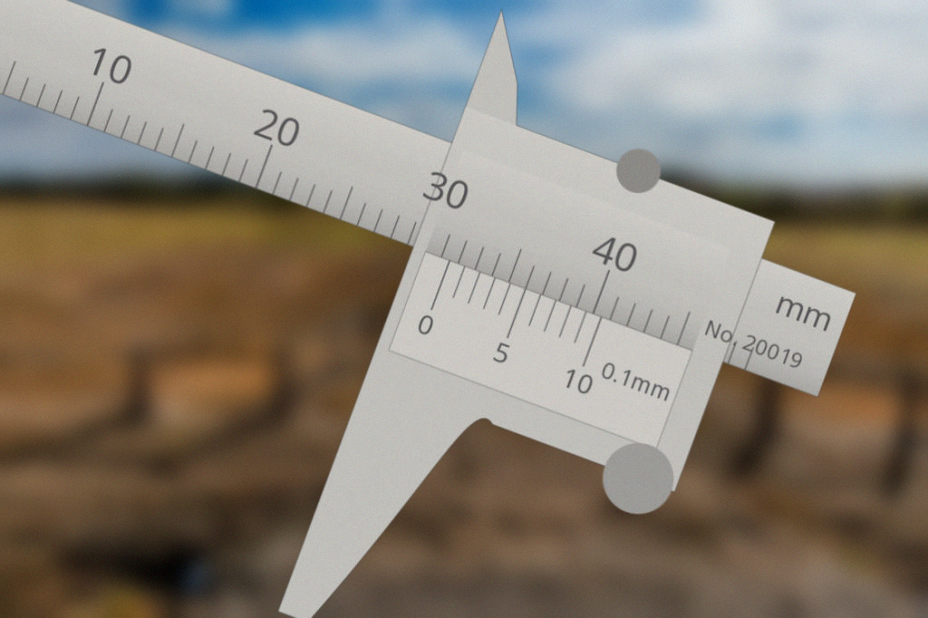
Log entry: mm 31.5
